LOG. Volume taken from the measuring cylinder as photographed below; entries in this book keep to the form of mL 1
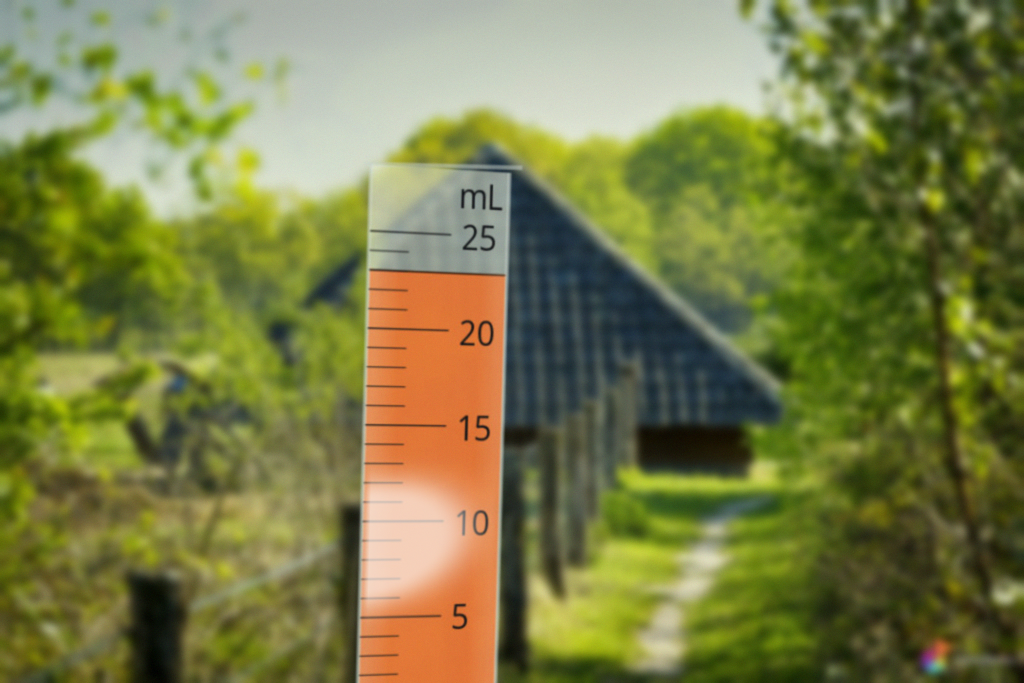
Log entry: mL 23
